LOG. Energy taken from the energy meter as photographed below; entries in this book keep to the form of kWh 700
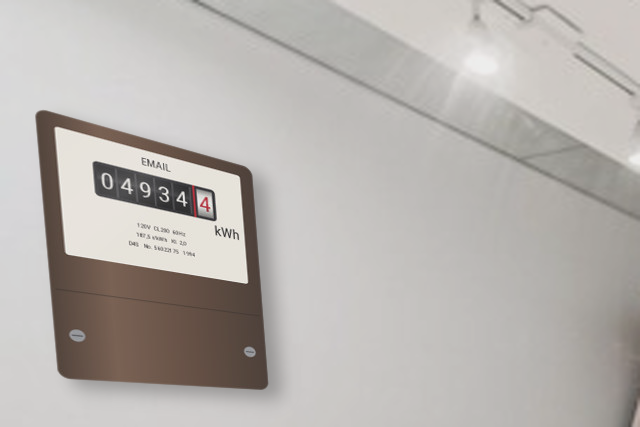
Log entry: kWh 4934.4
